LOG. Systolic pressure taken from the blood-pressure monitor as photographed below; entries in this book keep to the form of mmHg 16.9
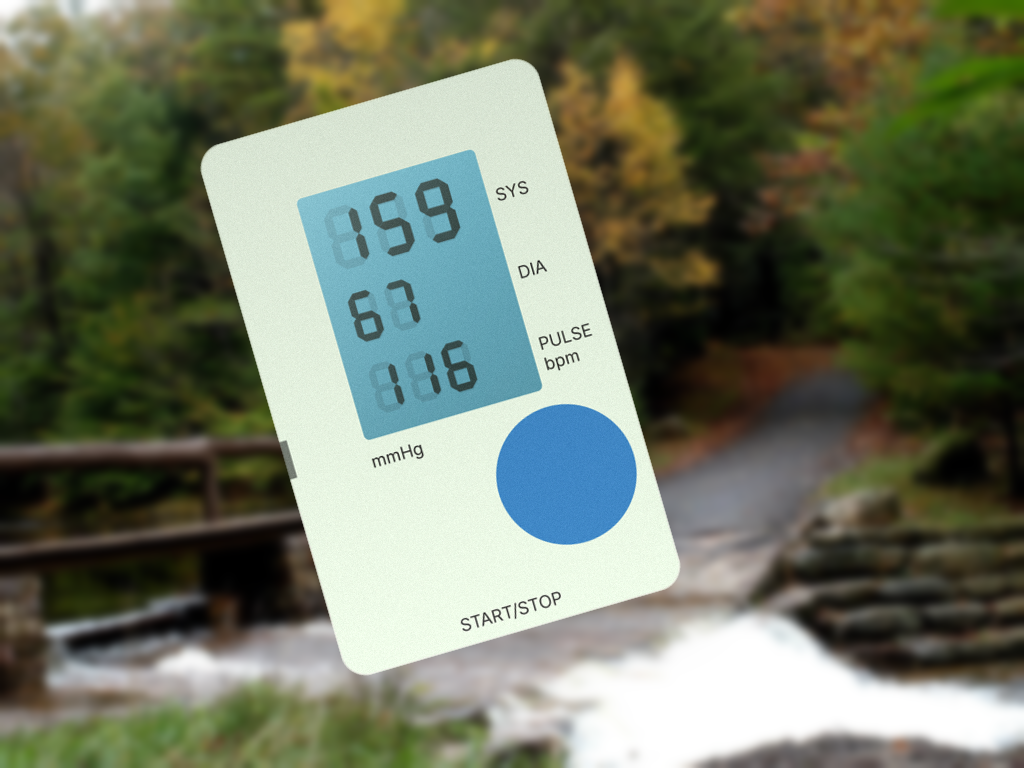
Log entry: mmHg 159
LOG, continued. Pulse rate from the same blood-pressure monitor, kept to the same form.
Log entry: bpm 116
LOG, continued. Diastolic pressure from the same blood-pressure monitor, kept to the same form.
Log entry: mmHg 67
